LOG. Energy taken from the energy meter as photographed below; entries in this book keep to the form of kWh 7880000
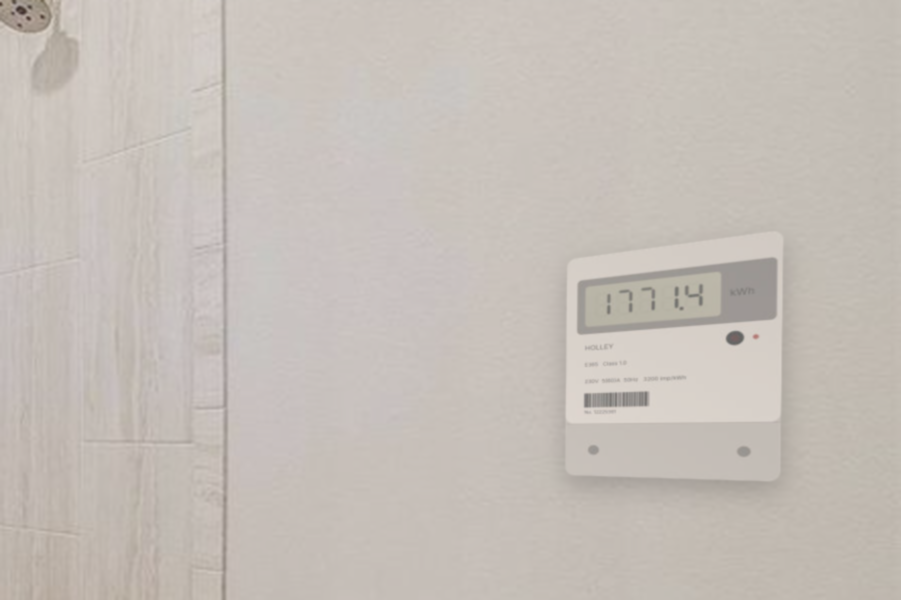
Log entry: kWh 1771.4
